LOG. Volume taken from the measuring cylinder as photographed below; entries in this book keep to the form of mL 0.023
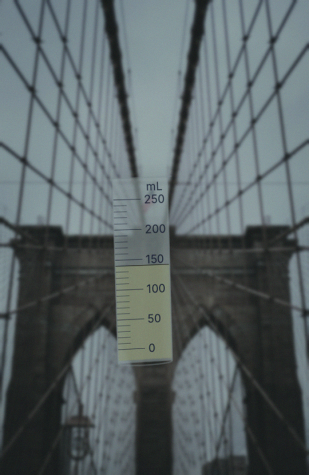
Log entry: mL 140
